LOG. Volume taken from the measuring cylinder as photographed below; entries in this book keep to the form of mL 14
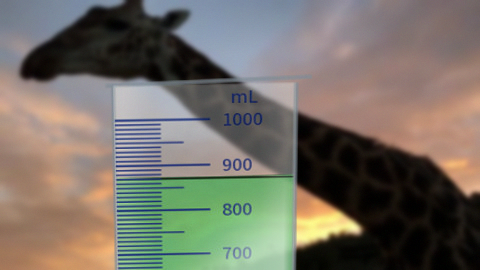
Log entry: mL 870
